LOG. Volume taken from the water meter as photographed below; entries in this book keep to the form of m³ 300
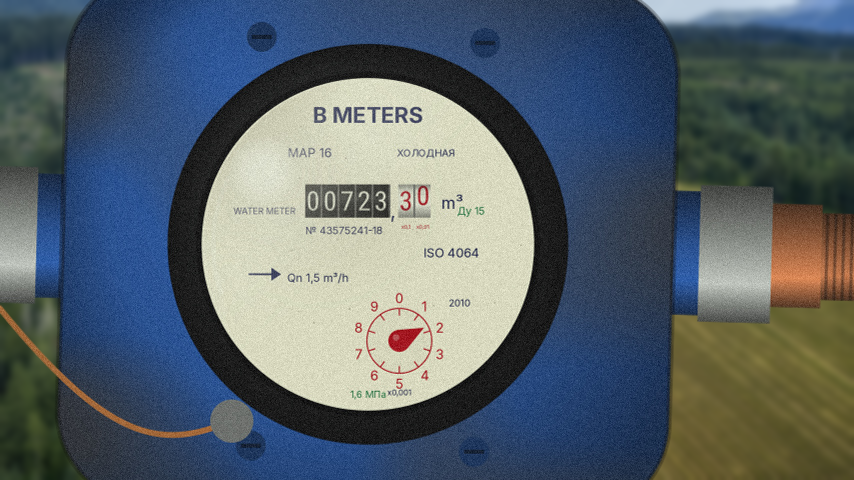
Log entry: m³ 723.301
